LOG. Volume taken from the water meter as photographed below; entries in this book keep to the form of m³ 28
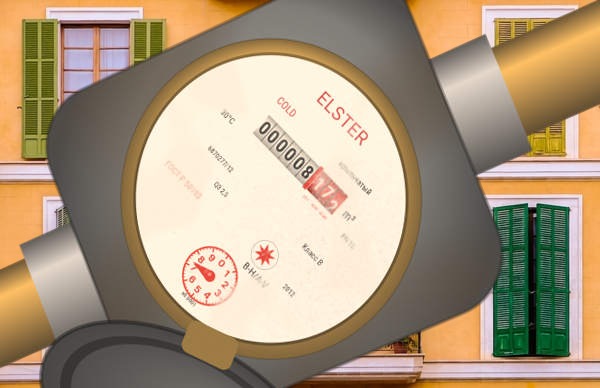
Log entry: m³ 8.1717
